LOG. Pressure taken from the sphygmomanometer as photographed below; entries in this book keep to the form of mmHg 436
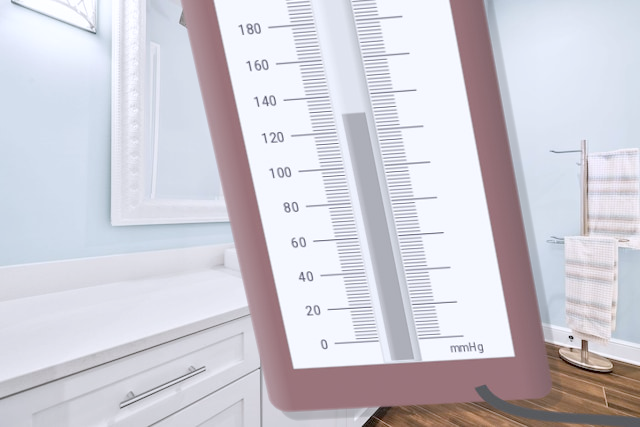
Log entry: mmHg 130
